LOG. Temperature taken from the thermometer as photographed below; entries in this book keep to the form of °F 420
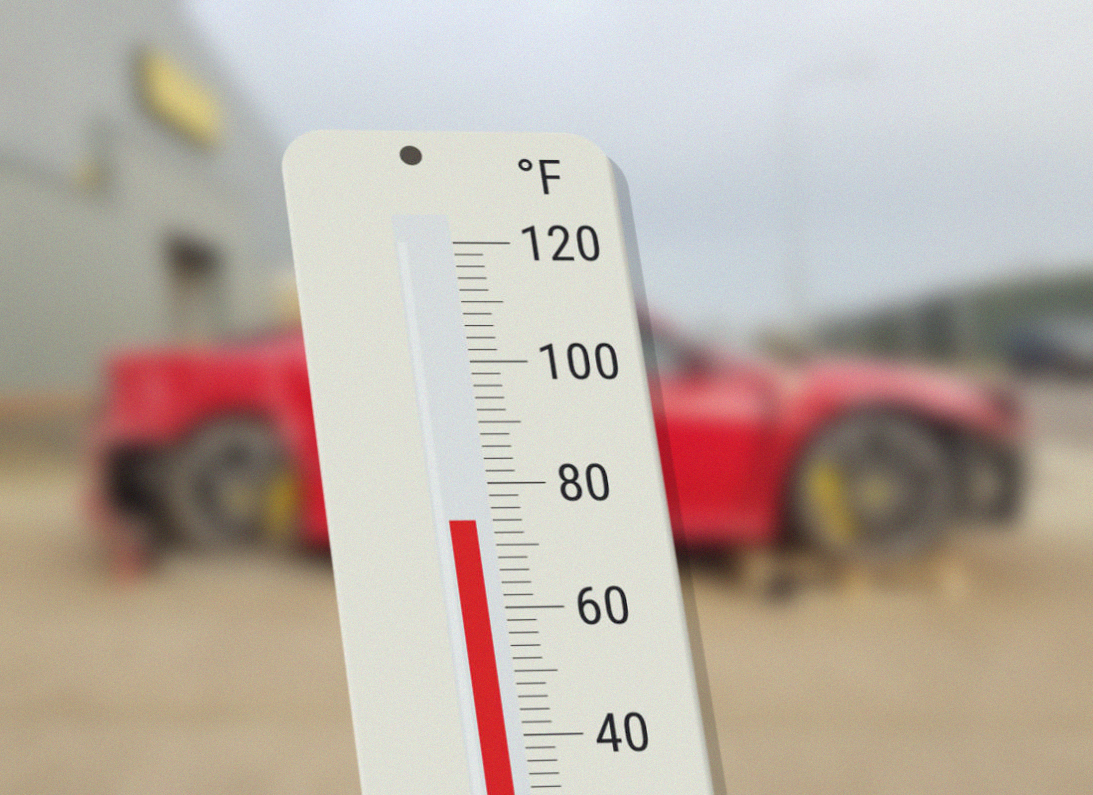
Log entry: °F 74
